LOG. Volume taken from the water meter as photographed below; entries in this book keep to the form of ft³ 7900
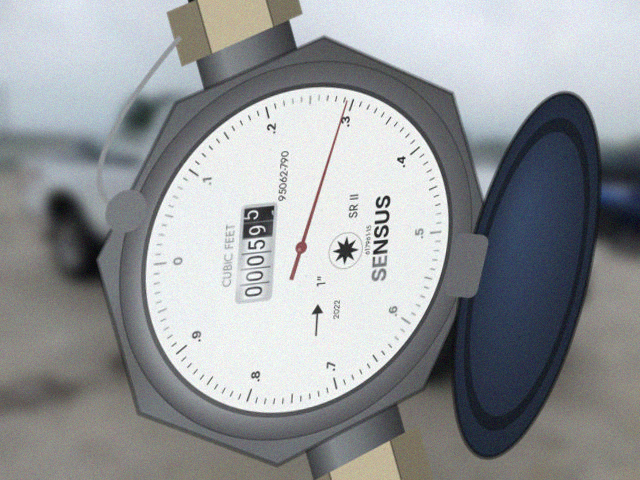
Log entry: ft³ 595.29
